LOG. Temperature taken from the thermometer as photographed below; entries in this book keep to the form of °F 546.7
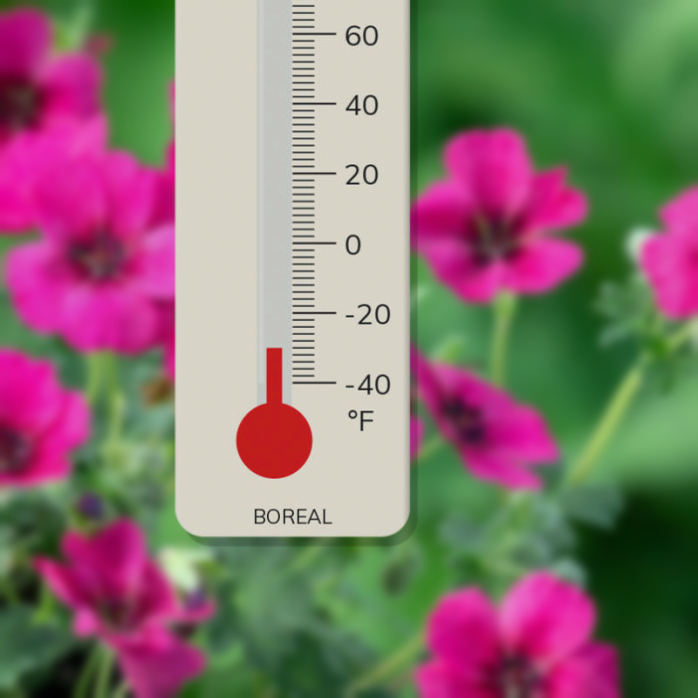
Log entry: °F -30
